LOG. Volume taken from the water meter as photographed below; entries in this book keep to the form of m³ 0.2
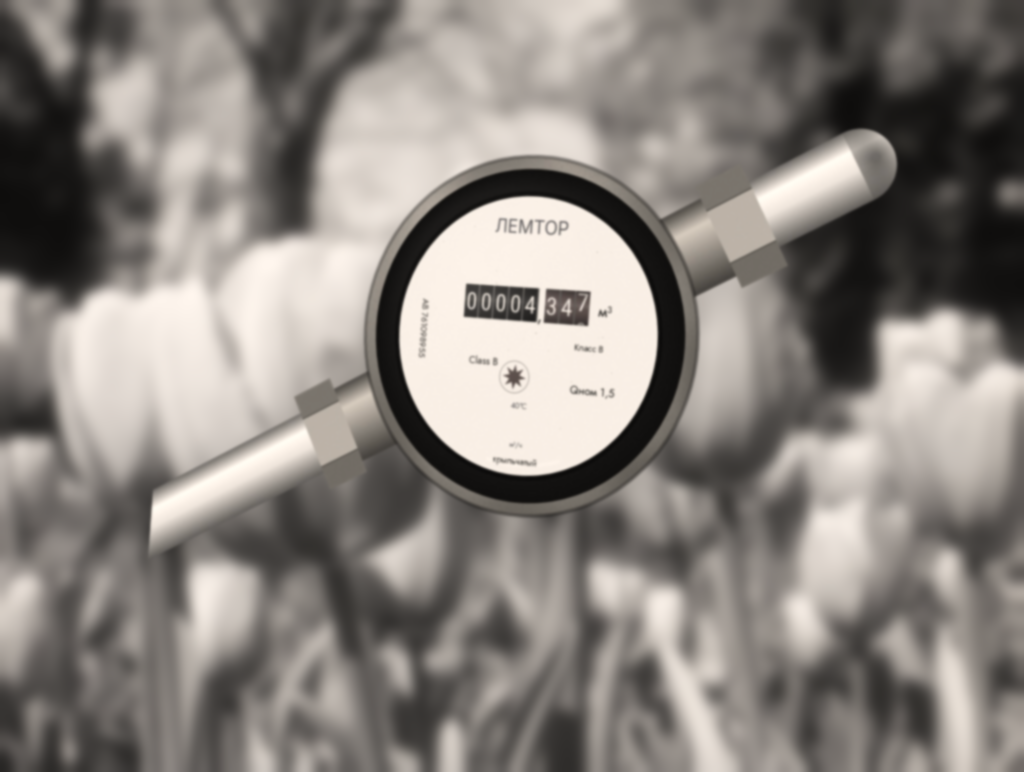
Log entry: m³ 4.347
